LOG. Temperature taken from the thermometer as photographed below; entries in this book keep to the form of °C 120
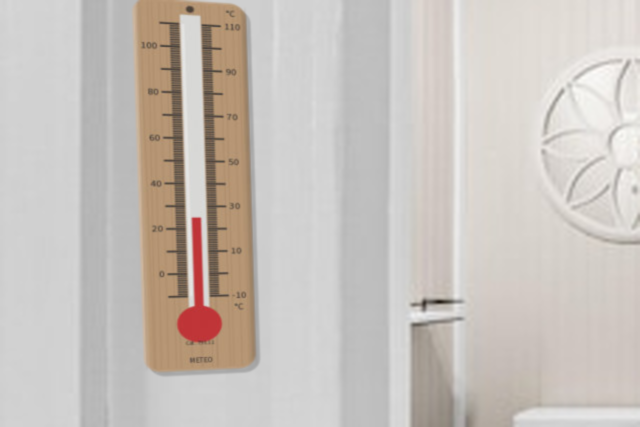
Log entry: °C 25
